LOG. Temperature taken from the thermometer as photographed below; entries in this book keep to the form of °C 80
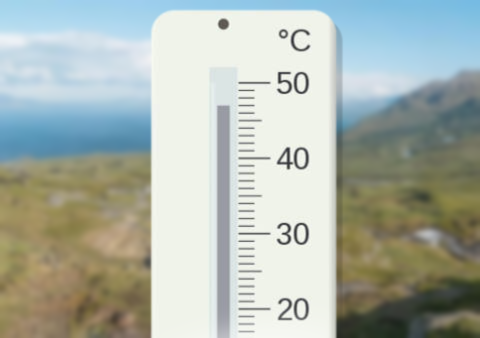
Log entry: °C 47
